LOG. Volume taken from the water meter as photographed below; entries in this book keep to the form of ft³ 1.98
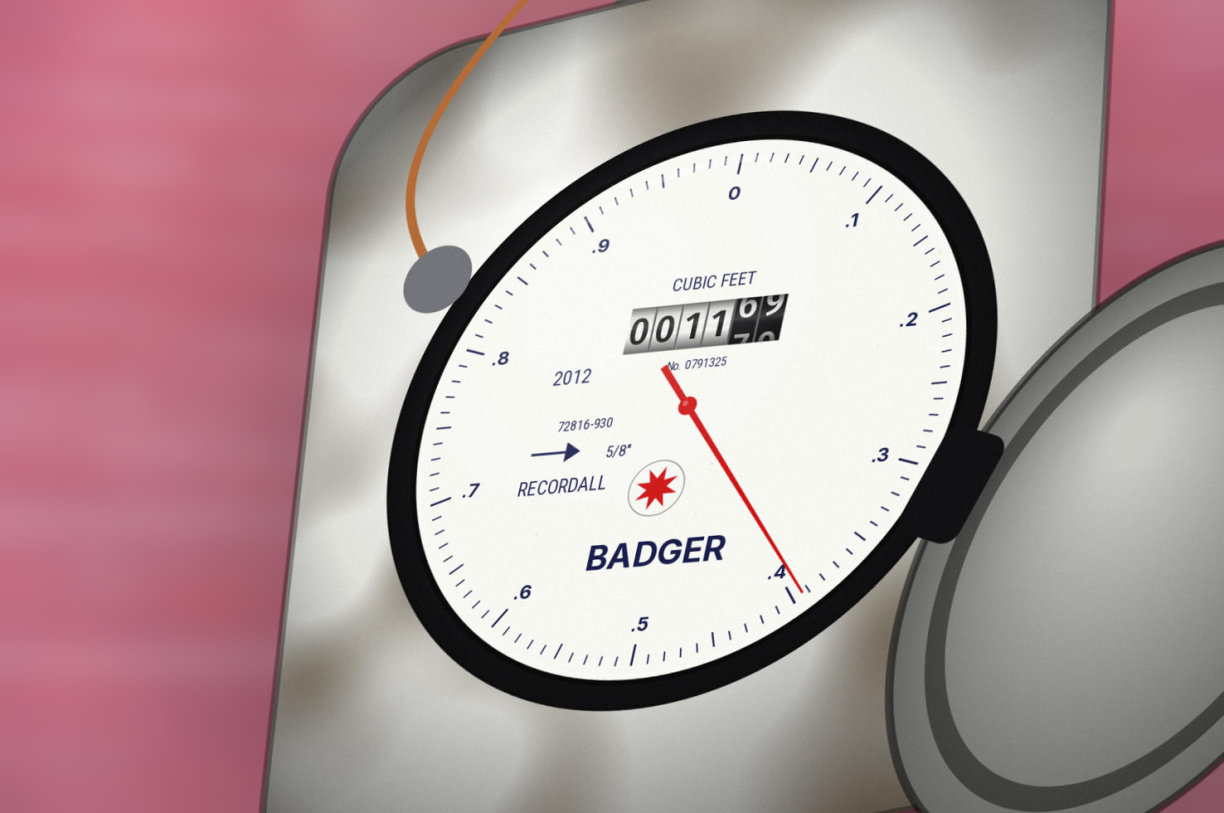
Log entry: ft³ 1169.39
